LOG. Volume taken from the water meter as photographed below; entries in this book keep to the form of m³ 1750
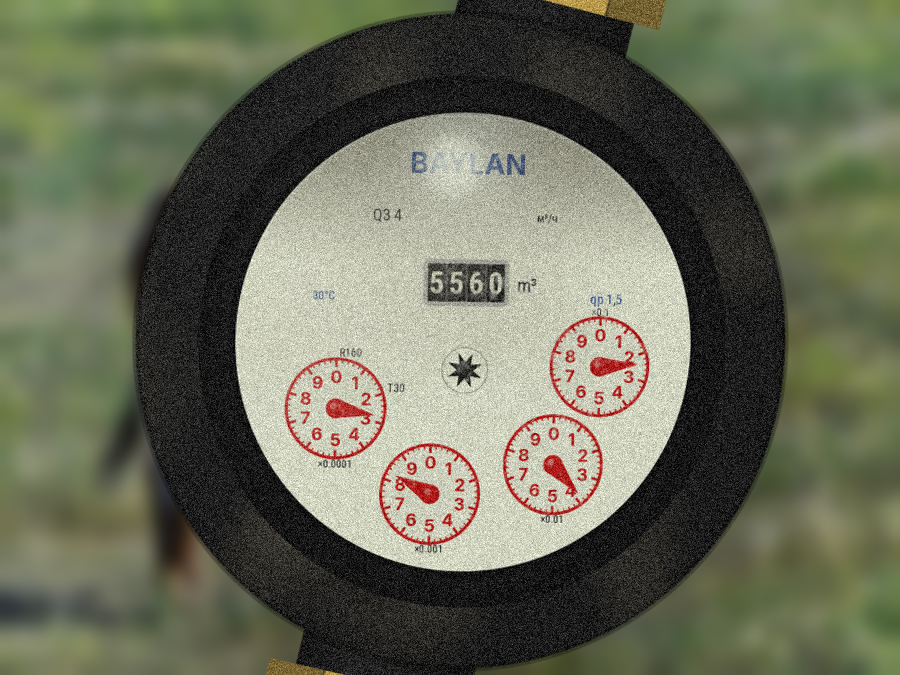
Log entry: m³ 5560.2382
